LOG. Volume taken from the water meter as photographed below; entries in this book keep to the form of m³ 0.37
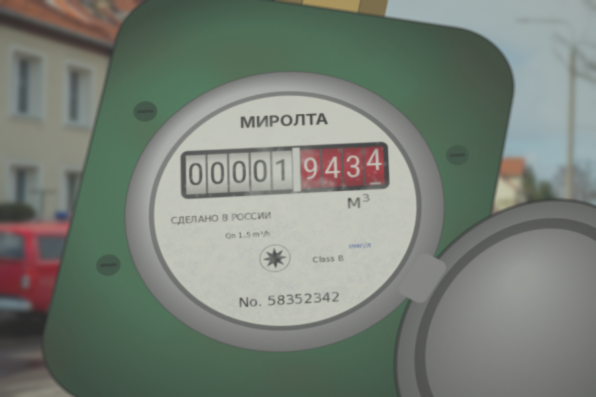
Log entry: m³ 1.9434
